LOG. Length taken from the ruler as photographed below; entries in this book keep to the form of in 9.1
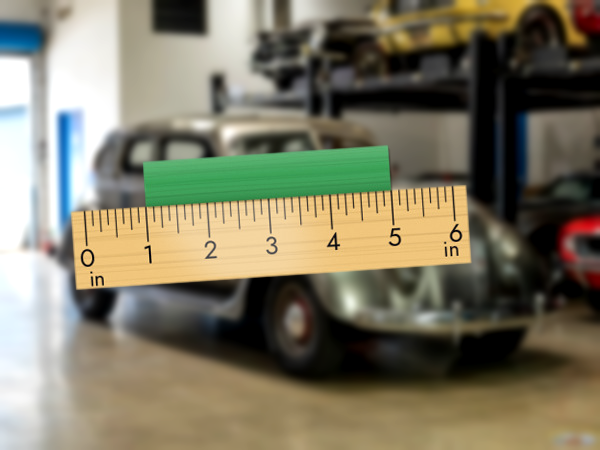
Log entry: in 4
